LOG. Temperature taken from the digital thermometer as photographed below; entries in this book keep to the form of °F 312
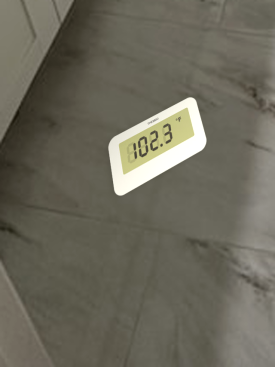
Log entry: °F 102.3
